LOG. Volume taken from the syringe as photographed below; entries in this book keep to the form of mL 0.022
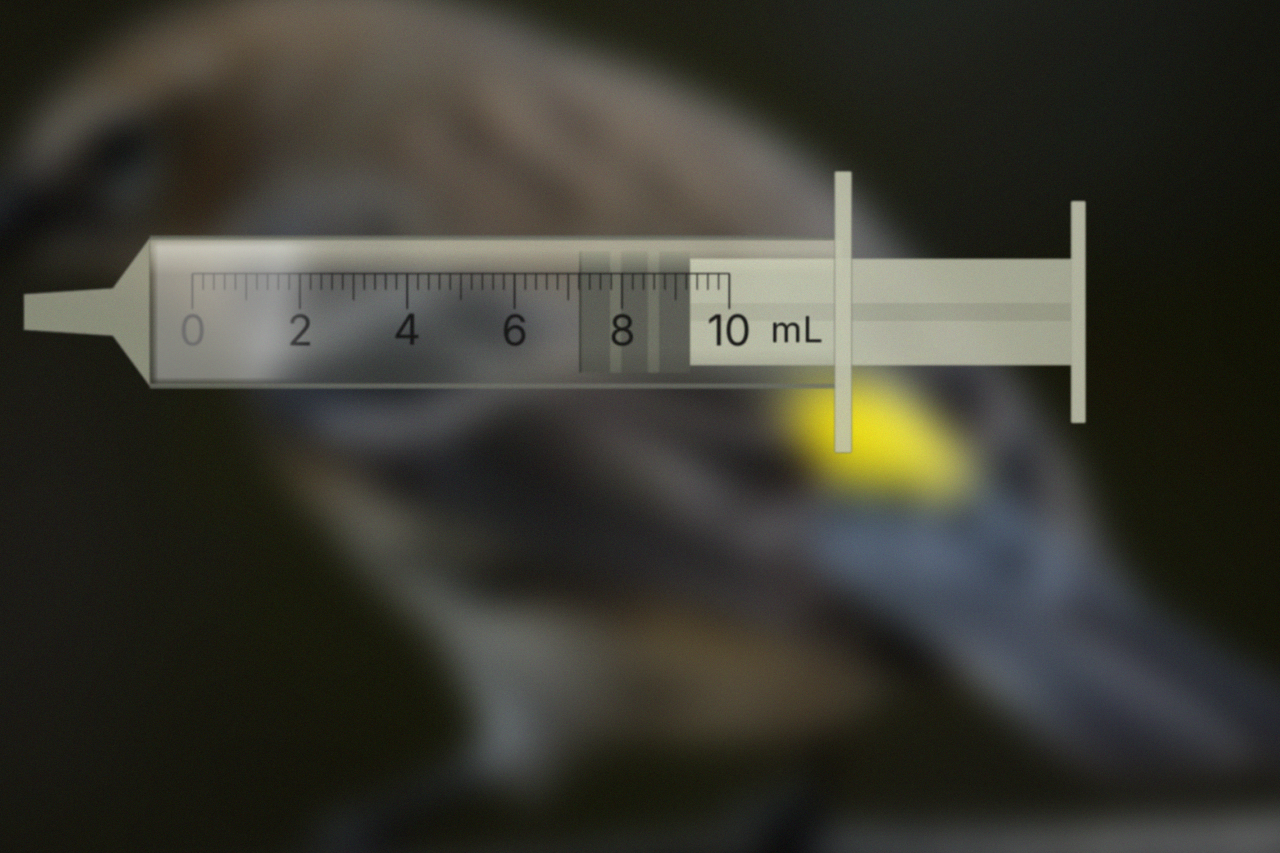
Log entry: mL 7.2
